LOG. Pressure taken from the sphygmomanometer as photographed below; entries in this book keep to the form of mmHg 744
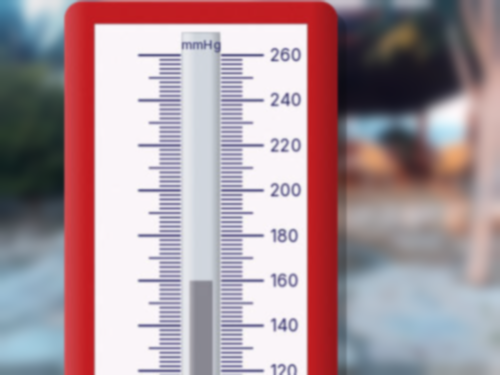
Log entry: mmHg 160
